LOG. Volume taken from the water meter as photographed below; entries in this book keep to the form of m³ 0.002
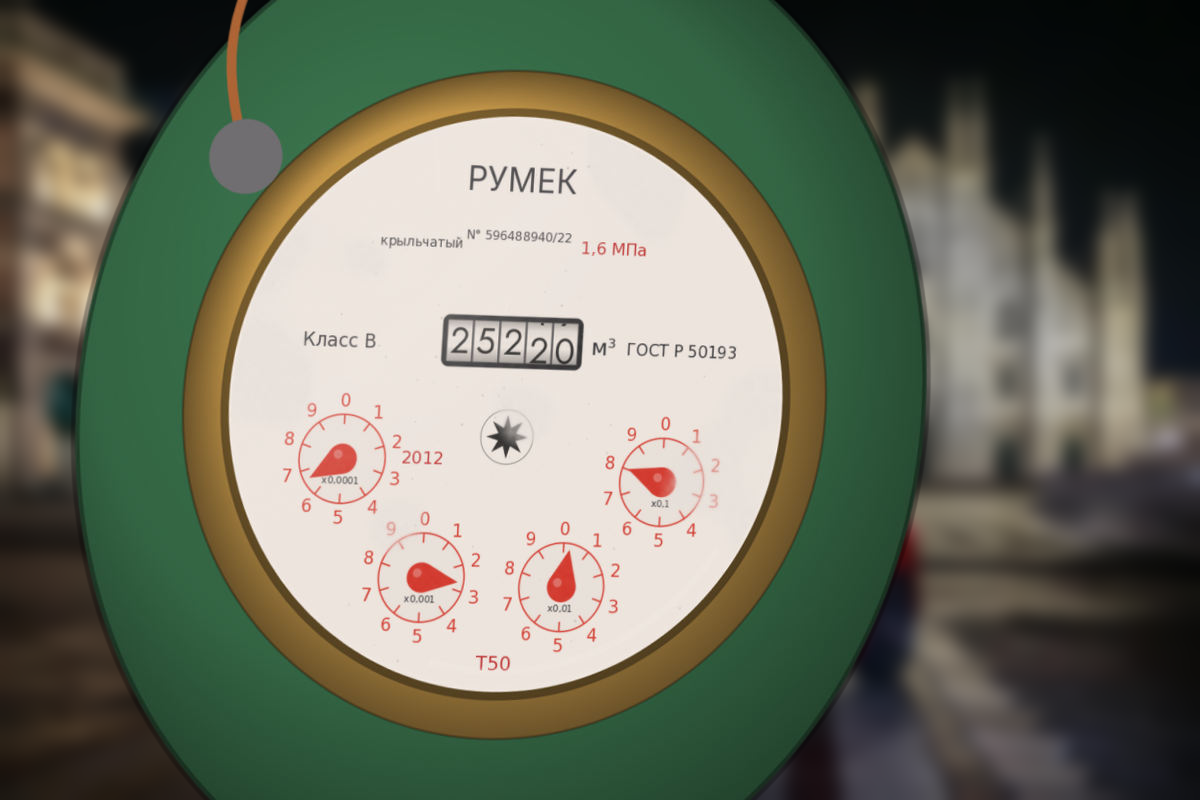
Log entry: m³ 25219.8026
